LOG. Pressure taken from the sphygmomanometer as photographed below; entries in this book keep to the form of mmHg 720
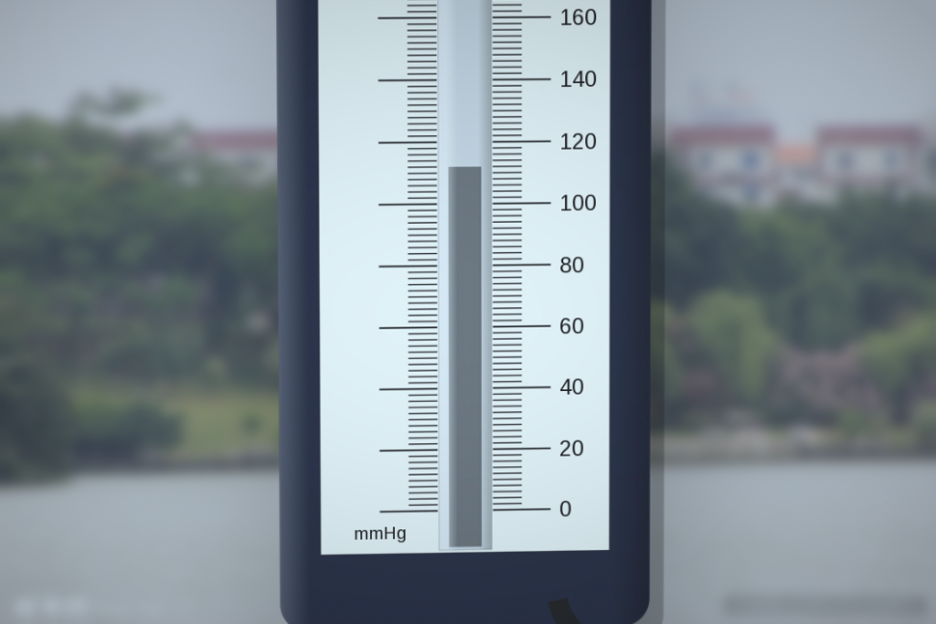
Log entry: mmHg 112
